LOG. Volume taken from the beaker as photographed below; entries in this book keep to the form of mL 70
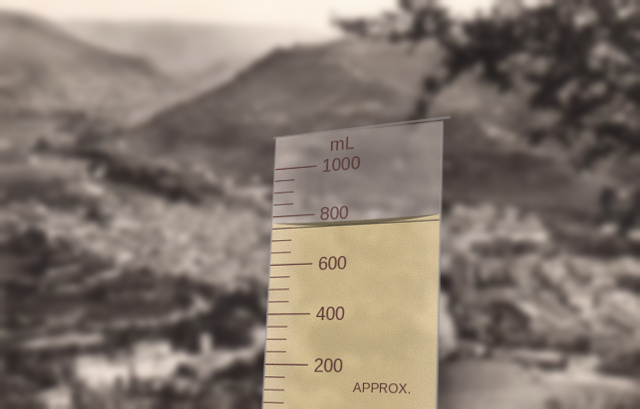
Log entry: mL 750
